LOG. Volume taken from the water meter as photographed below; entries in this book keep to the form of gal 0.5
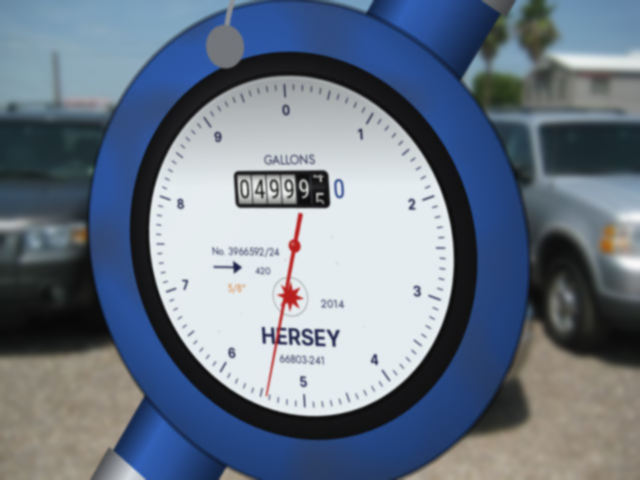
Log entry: gal 499945.4
